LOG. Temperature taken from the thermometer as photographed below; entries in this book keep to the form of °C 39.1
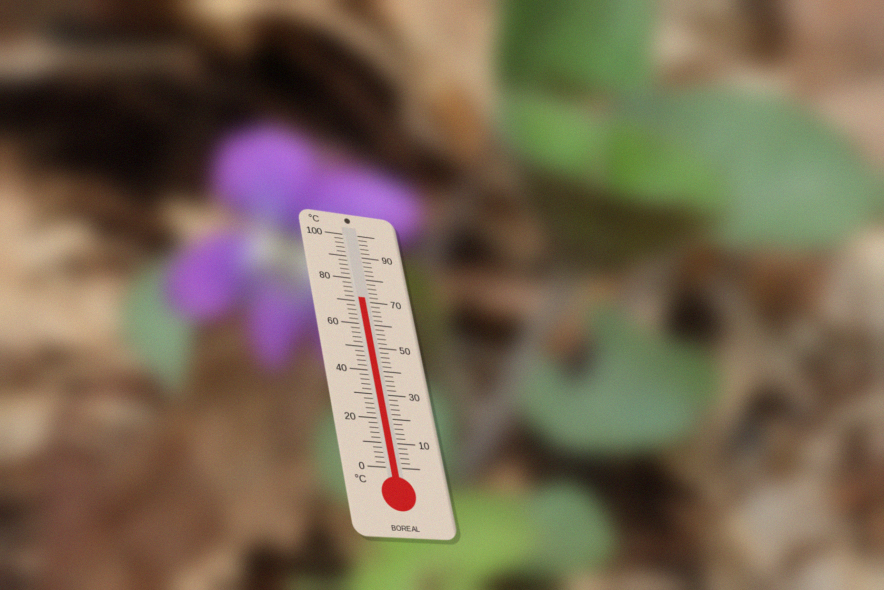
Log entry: °C 72
